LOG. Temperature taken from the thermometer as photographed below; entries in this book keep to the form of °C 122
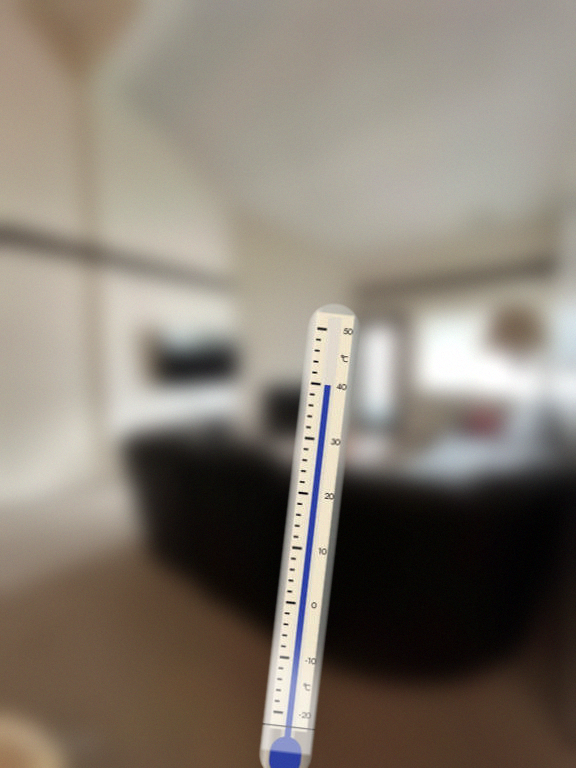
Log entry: °C 40
